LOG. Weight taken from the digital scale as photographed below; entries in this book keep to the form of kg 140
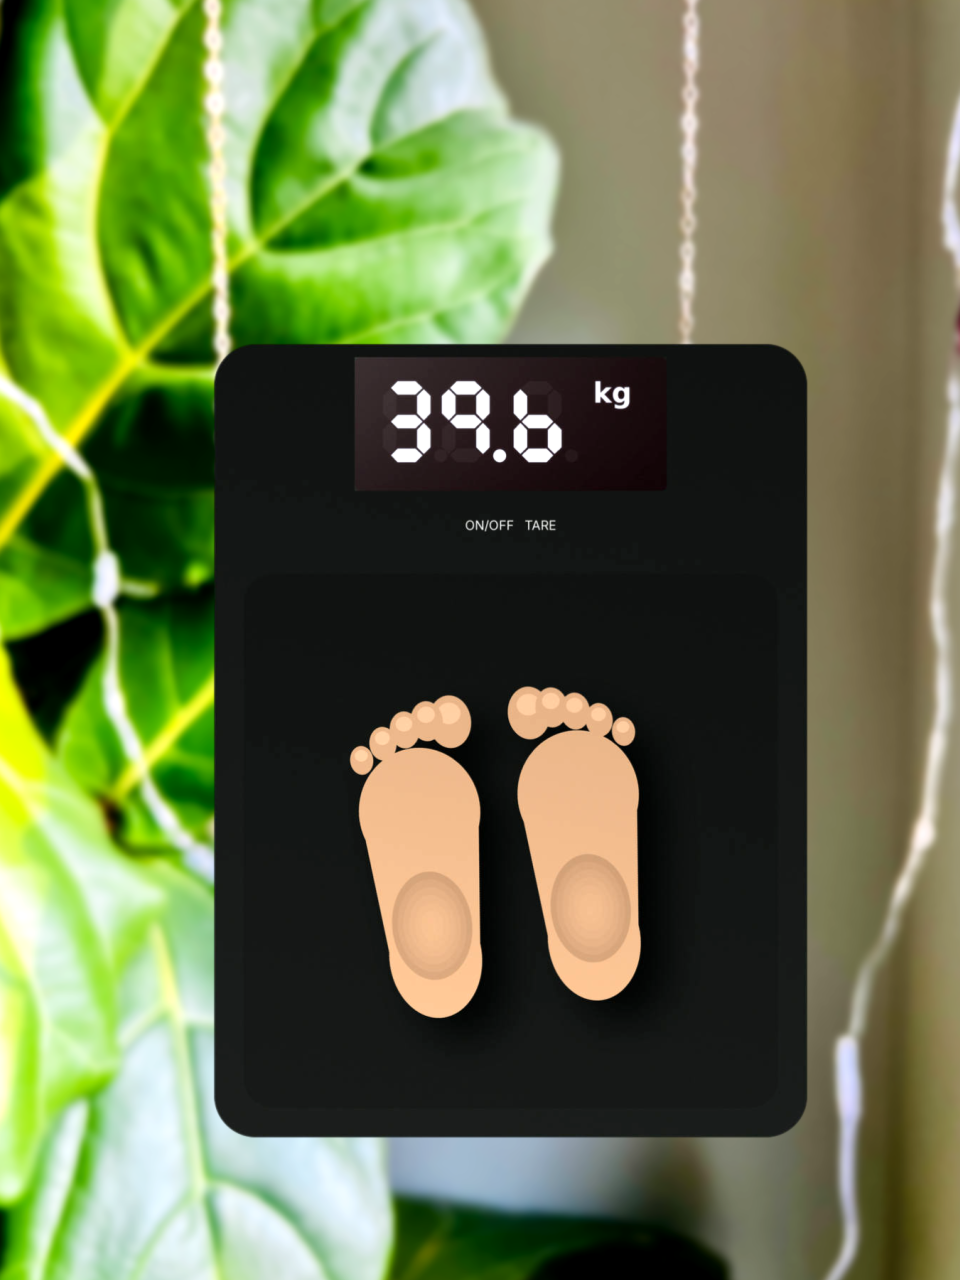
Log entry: kg 39.6
